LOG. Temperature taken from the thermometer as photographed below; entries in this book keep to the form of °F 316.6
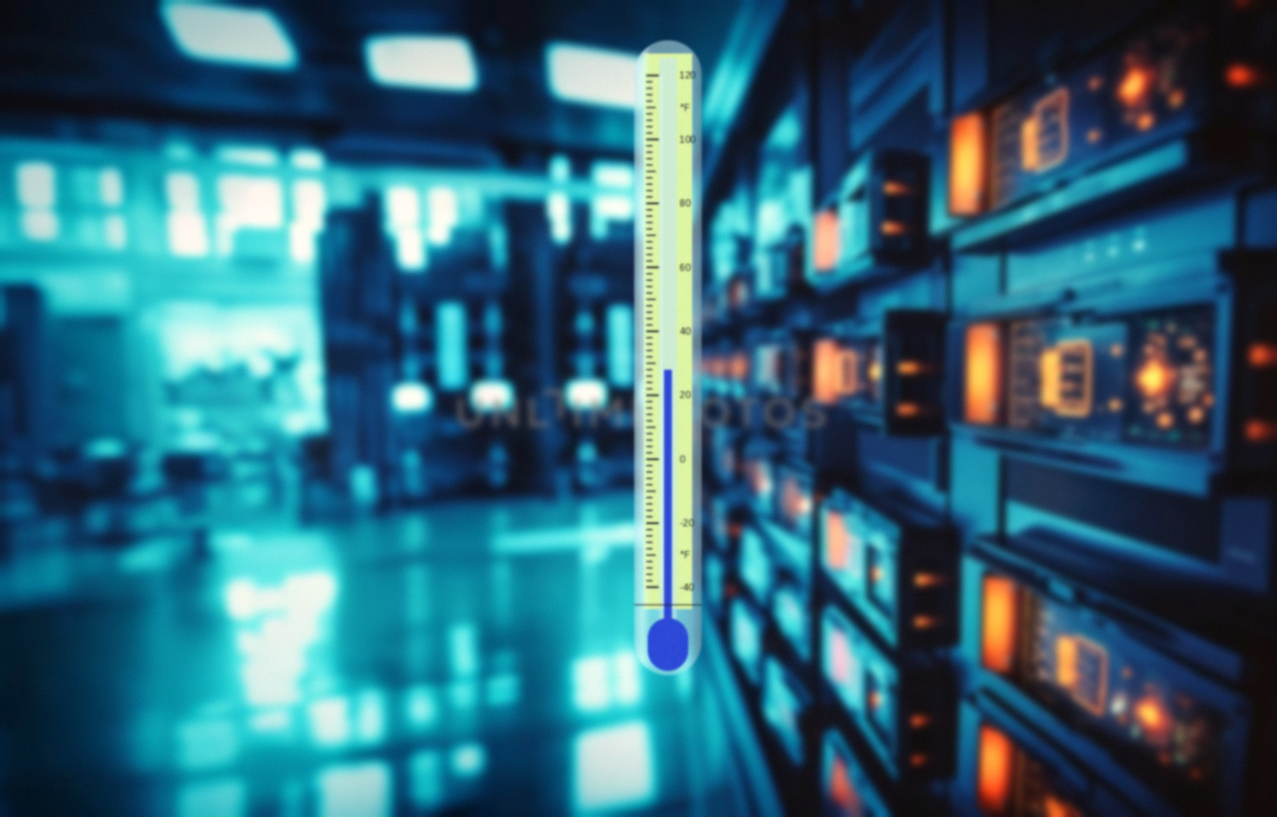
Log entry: °F 28
